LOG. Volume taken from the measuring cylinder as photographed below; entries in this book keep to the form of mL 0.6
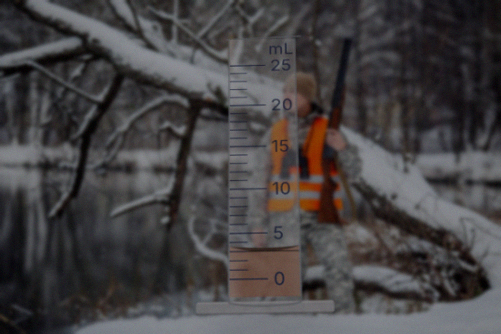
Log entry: mL 3
